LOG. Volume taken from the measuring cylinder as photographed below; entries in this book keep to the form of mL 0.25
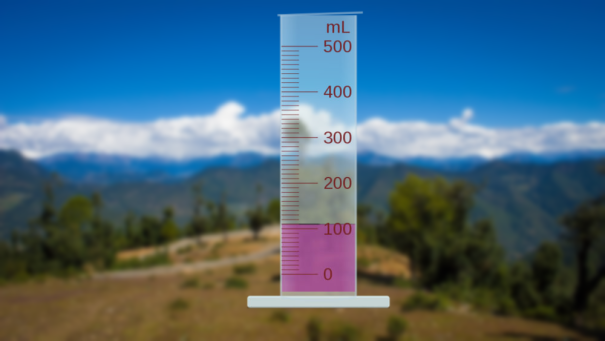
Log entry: mL 110
